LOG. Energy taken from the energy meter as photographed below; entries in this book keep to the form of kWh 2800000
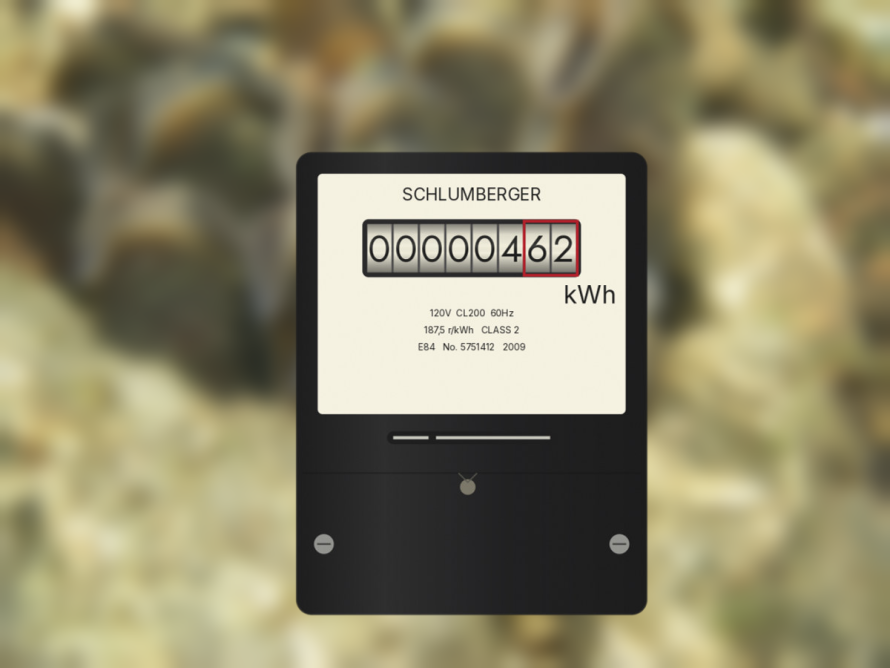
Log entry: kWh 4.62
